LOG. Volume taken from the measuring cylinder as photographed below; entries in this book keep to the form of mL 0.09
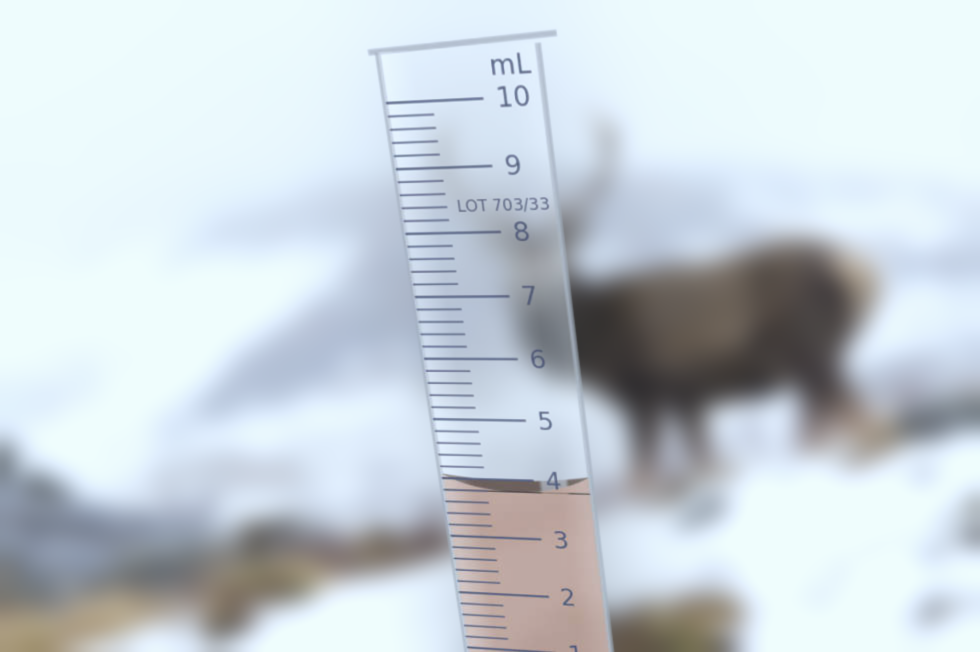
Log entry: mL 3.8
